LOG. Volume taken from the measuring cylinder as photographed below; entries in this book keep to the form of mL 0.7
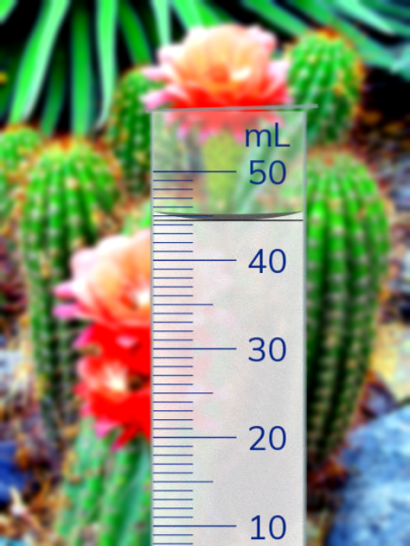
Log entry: mL 44.5
